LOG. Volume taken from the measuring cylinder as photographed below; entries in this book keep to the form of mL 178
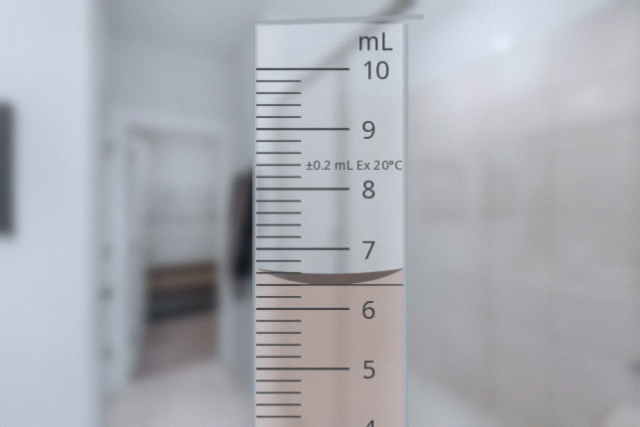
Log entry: mL 6.4
